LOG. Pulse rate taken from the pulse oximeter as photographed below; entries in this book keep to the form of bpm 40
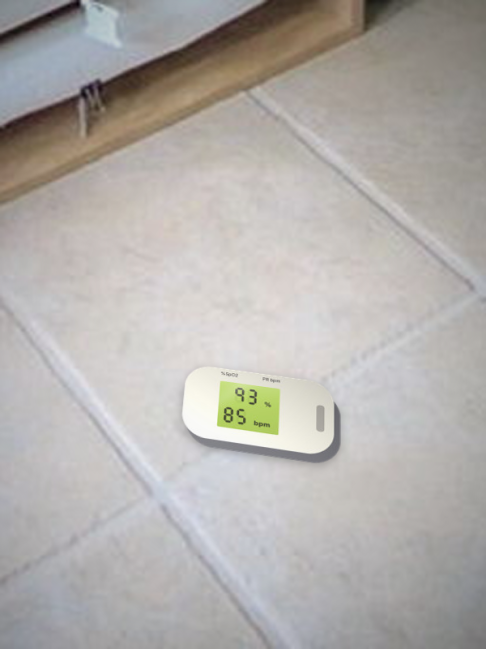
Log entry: bpm 85
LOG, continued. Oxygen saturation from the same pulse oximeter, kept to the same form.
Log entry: % 93
